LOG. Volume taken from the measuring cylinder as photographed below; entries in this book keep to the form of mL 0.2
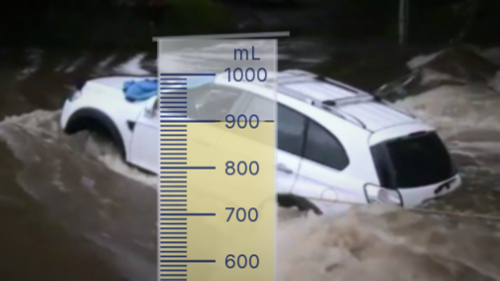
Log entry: mL 900
